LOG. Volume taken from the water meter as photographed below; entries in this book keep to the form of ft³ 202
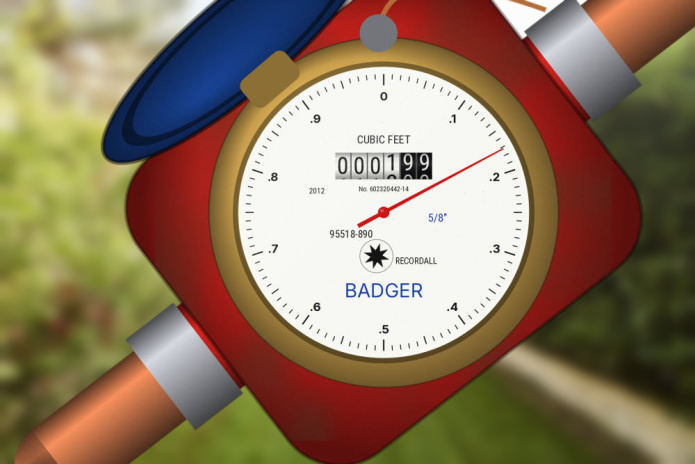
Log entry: ft³ 199.17
